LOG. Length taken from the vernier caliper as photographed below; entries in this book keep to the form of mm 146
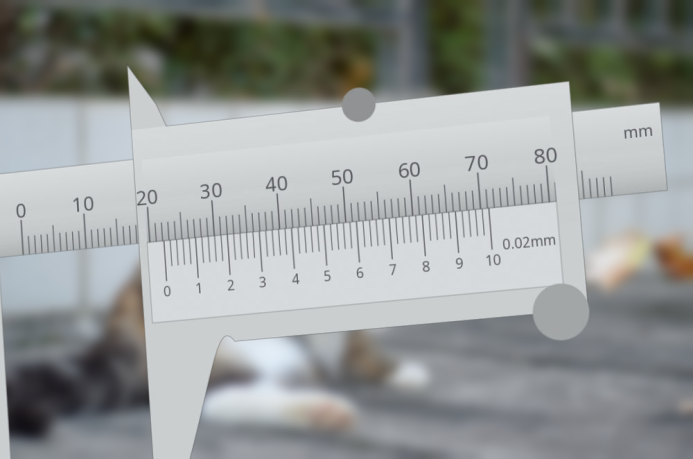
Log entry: mm 22.2
